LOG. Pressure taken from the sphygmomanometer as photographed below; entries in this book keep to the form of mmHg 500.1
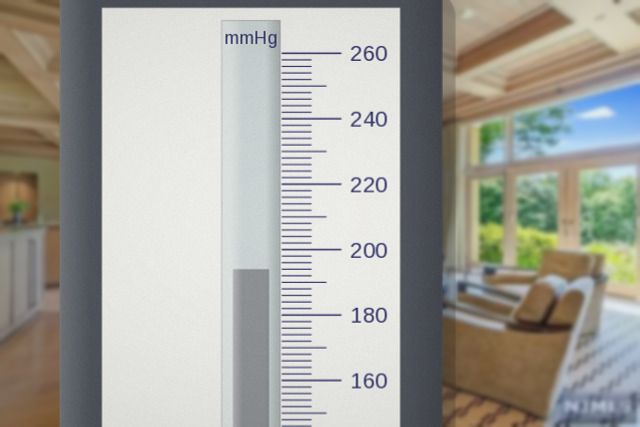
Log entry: mmHg 194
